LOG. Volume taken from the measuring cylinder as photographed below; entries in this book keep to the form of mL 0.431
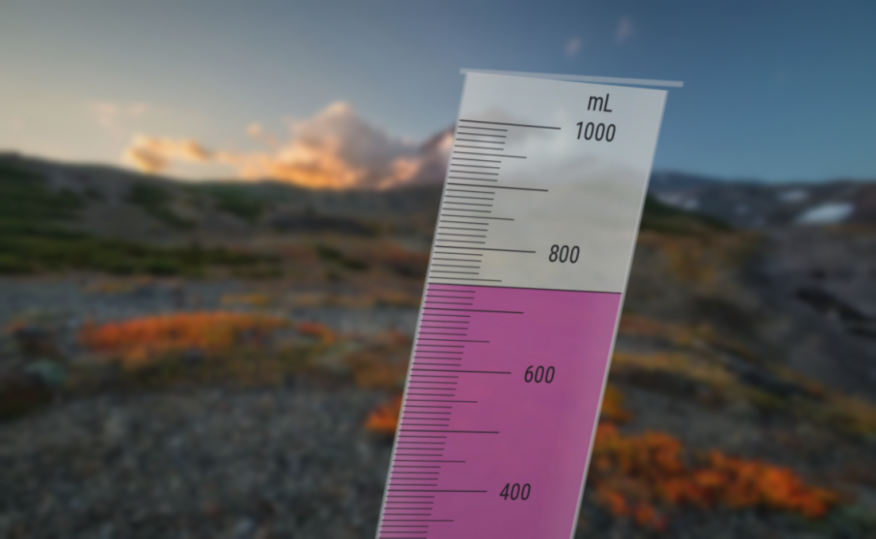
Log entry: mL 740
